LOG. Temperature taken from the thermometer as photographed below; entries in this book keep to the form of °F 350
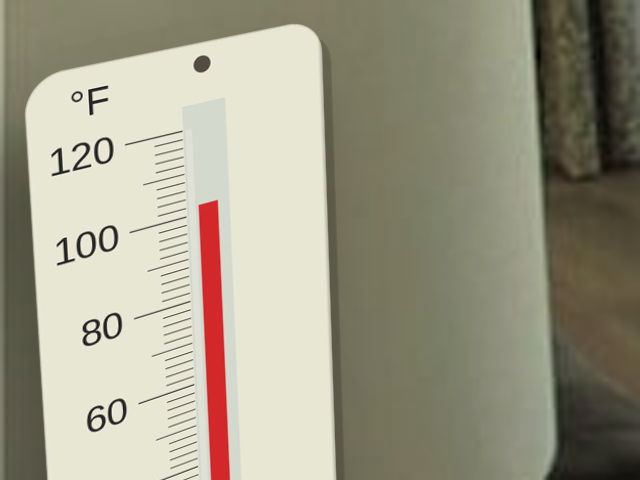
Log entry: °F 102
